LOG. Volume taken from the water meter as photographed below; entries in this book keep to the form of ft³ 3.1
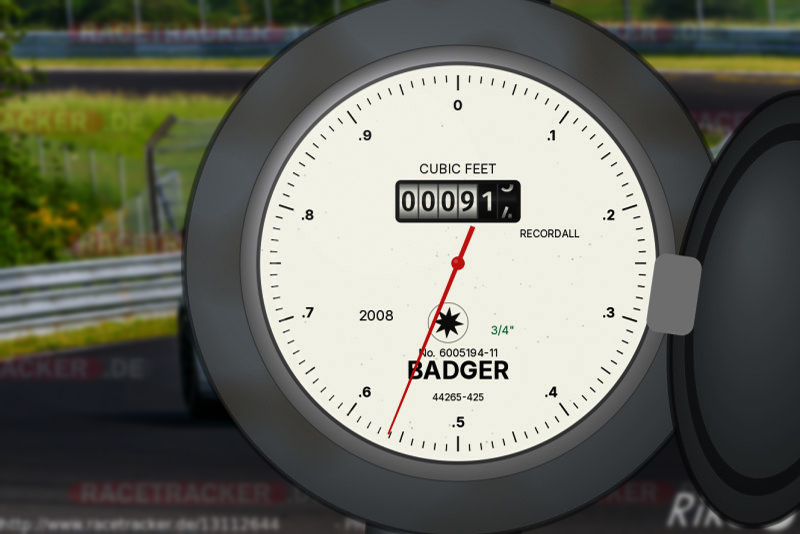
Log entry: ft³ 913.56
